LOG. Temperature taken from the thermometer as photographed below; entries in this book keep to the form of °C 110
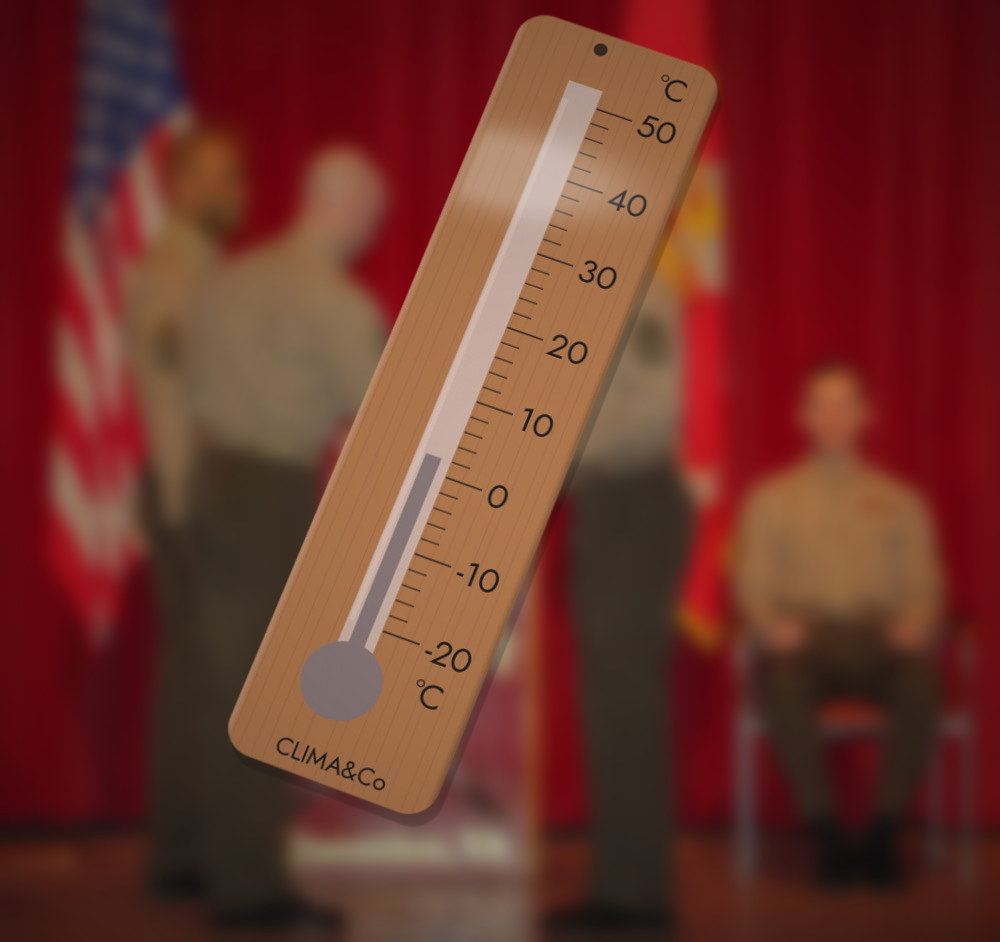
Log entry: °C 2
